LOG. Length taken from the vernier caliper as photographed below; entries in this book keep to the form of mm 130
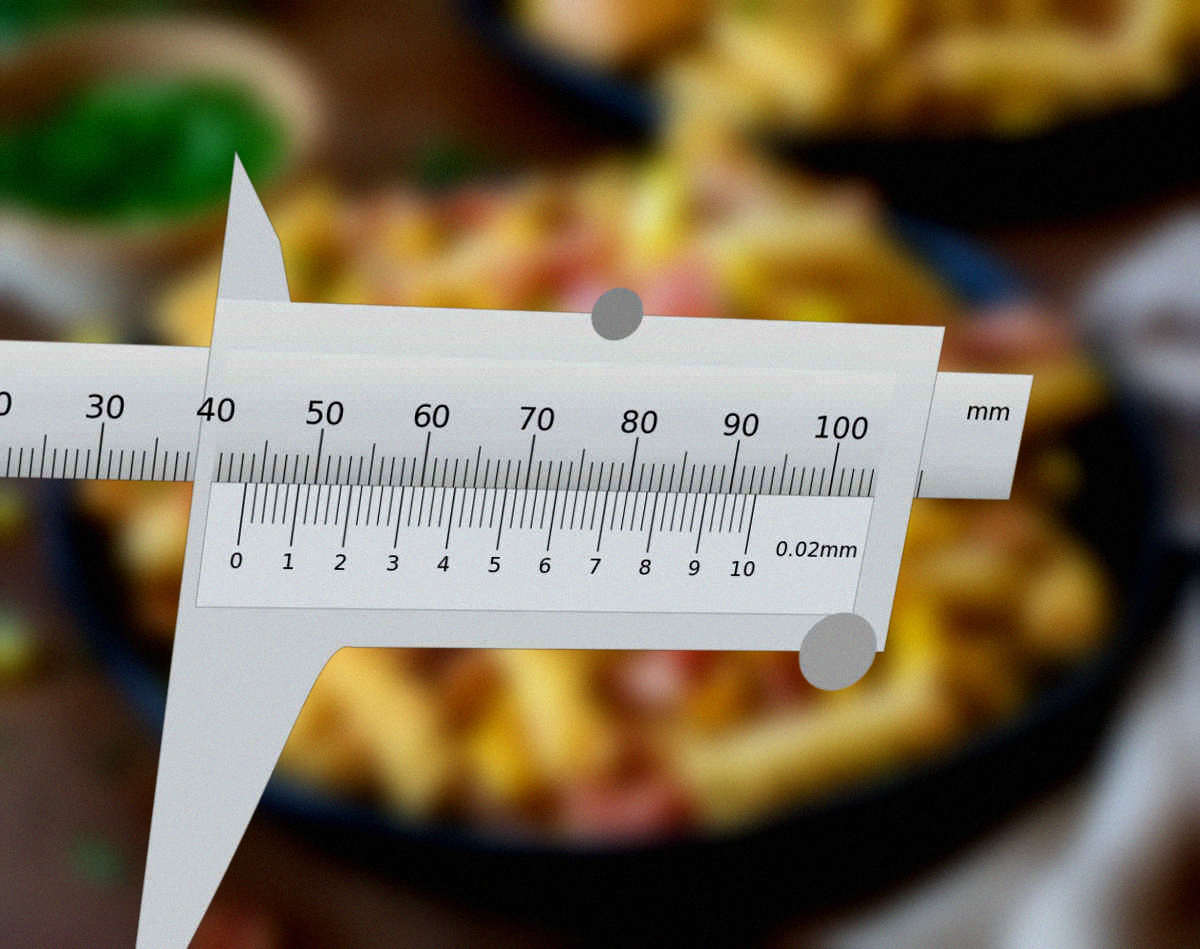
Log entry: mm 43.6
